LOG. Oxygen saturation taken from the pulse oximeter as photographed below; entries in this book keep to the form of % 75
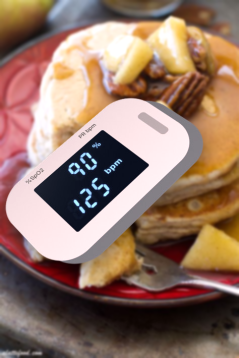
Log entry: % 90
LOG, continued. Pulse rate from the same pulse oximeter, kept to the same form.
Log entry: bpm 125
